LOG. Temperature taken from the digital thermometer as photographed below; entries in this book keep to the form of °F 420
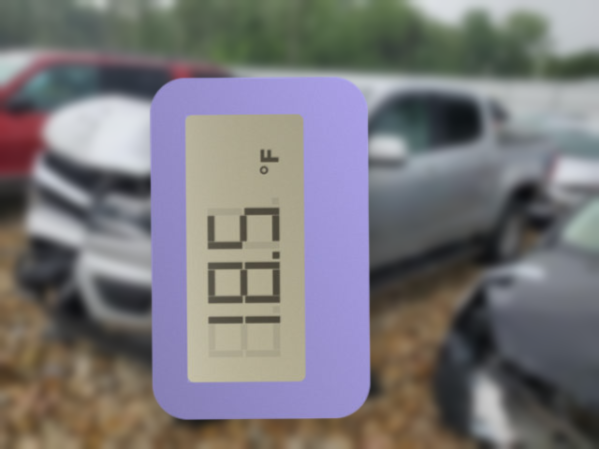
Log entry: °F 18.5
